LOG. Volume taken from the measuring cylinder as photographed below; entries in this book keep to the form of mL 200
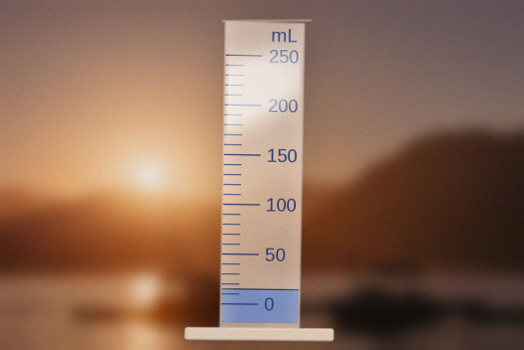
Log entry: mL 15
